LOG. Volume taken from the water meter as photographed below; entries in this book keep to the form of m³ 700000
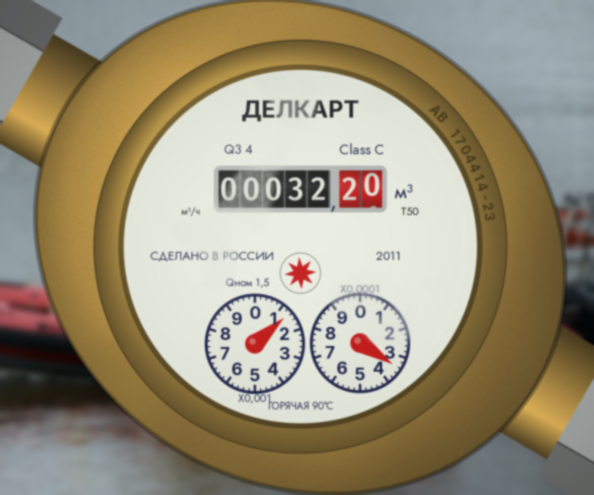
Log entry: m³ 32.2013
